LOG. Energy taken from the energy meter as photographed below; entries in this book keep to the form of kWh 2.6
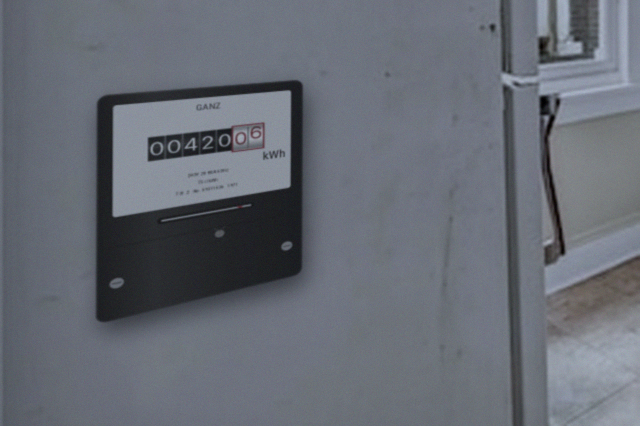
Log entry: kWh 420.06
